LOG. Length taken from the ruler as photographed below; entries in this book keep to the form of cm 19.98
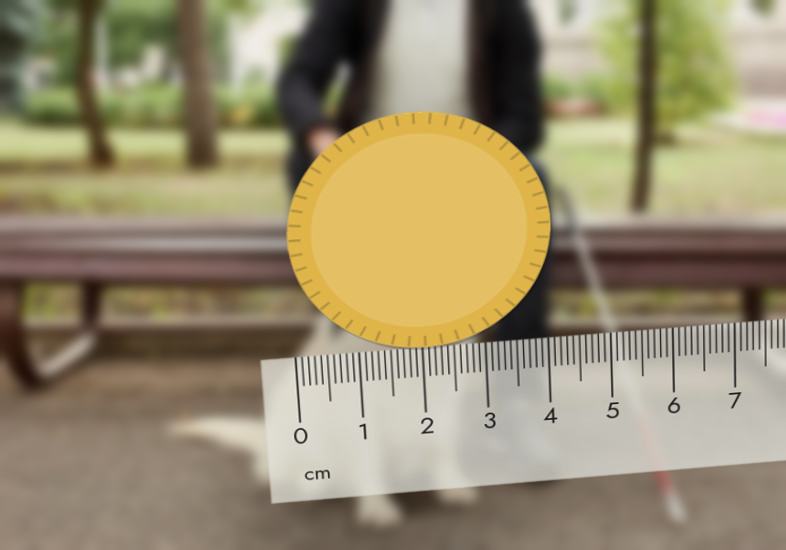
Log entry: cm 4.1
